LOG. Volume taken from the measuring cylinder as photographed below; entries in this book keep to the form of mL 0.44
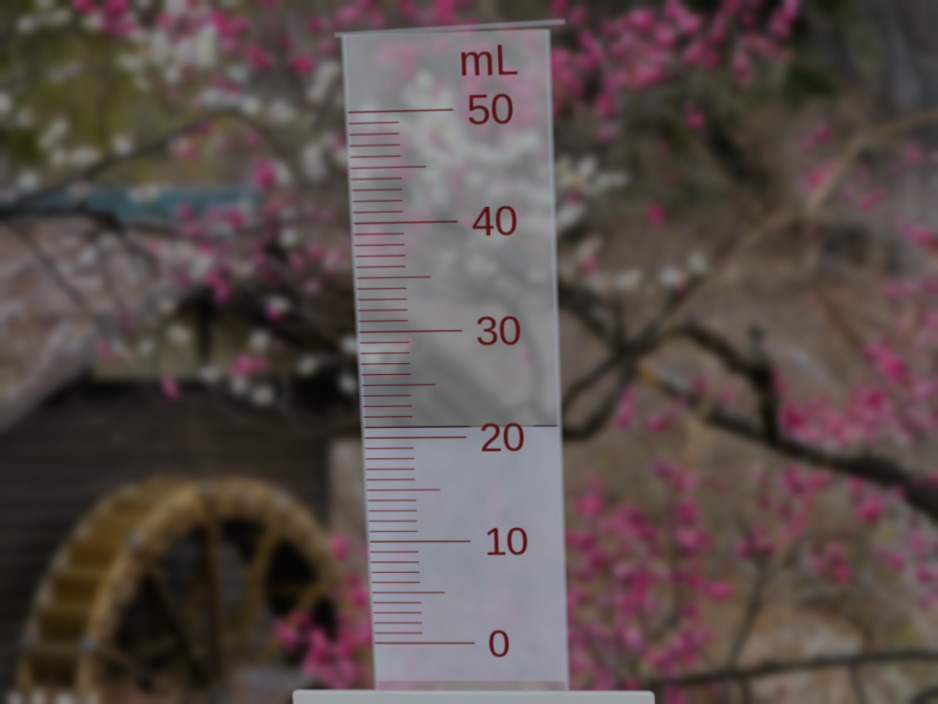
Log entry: mL 21
